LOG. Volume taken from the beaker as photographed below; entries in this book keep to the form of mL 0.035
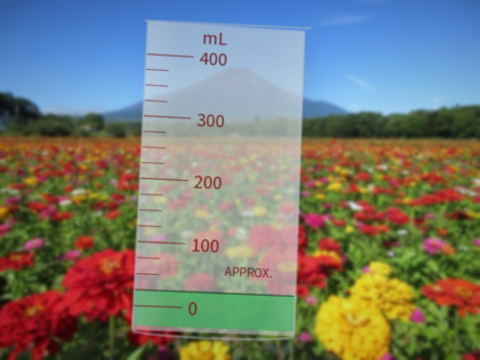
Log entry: mL 25
